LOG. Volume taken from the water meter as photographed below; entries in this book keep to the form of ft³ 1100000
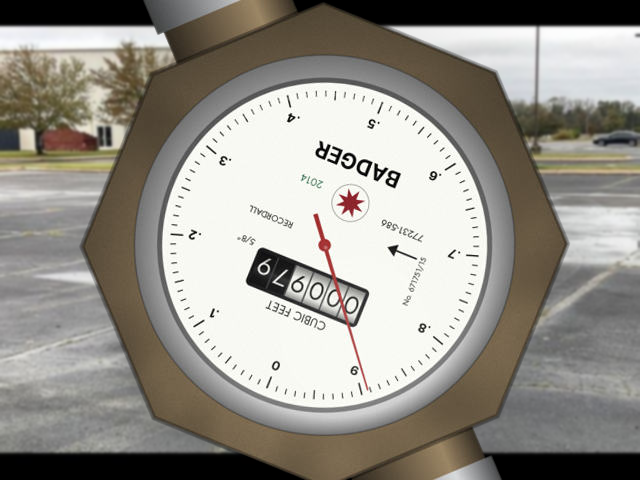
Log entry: ft³ 978.89
